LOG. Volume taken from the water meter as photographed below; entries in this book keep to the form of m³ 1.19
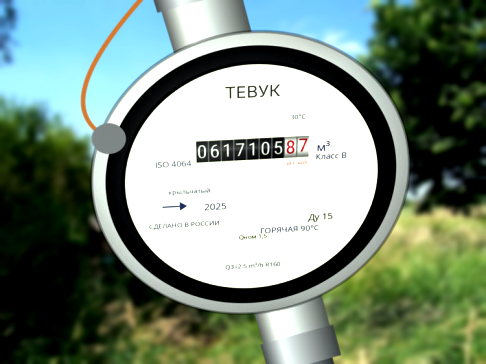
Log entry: m³ 617105.87
